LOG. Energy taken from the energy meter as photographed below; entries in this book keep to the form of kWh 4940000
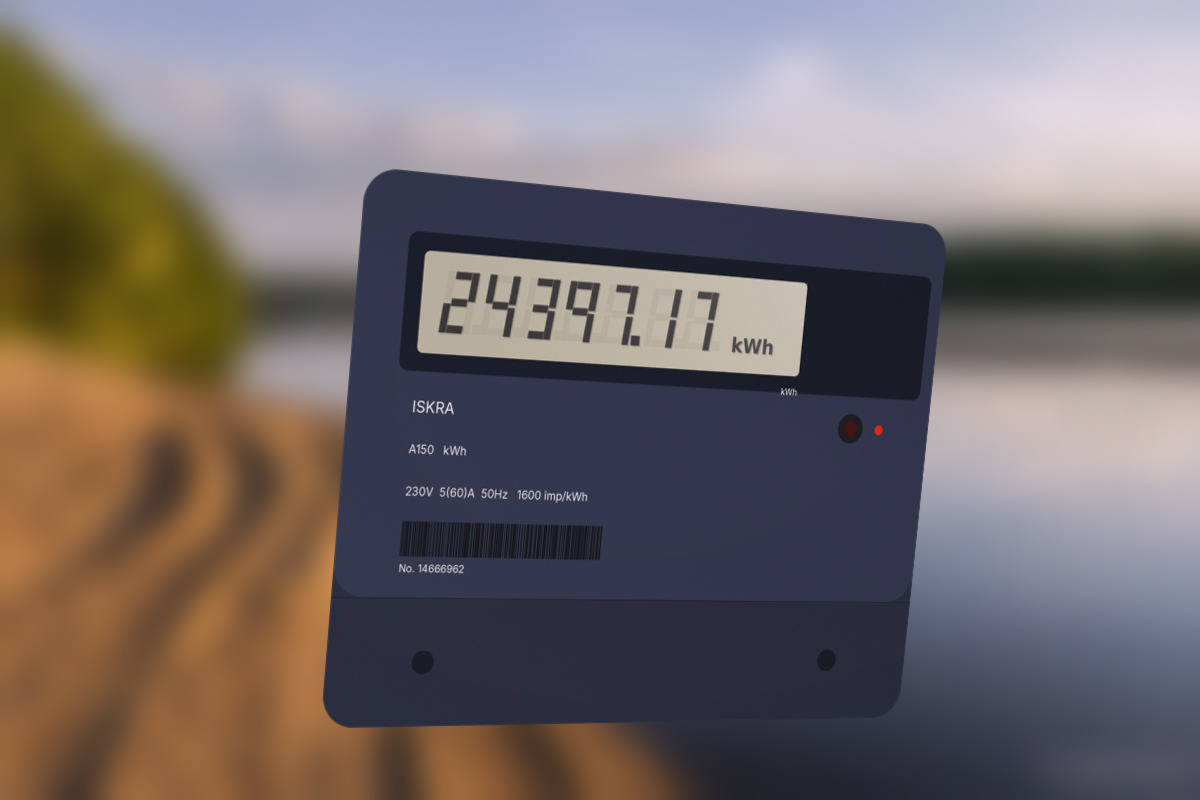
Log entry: kWh 24397.17
